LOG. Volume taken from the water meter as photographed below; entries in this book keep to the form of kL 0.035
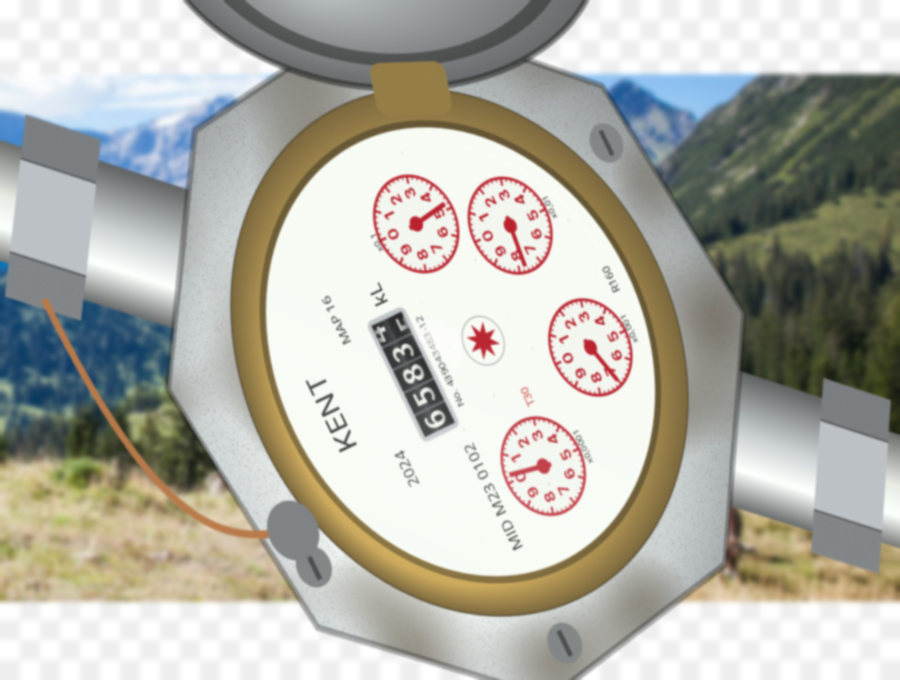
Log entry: kL 65834.4770
